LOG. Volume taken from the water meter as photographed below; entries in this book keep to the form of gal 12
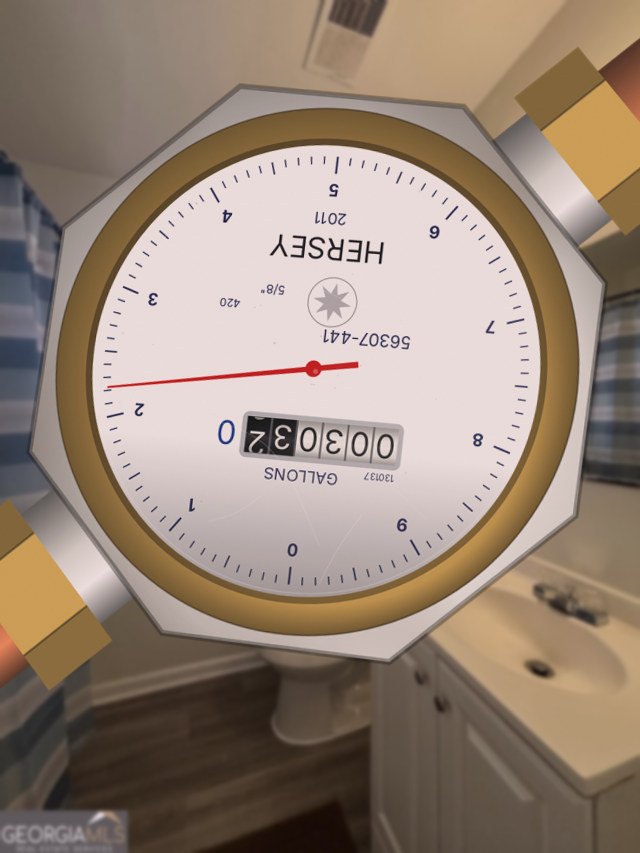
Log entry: gal 30322.2
